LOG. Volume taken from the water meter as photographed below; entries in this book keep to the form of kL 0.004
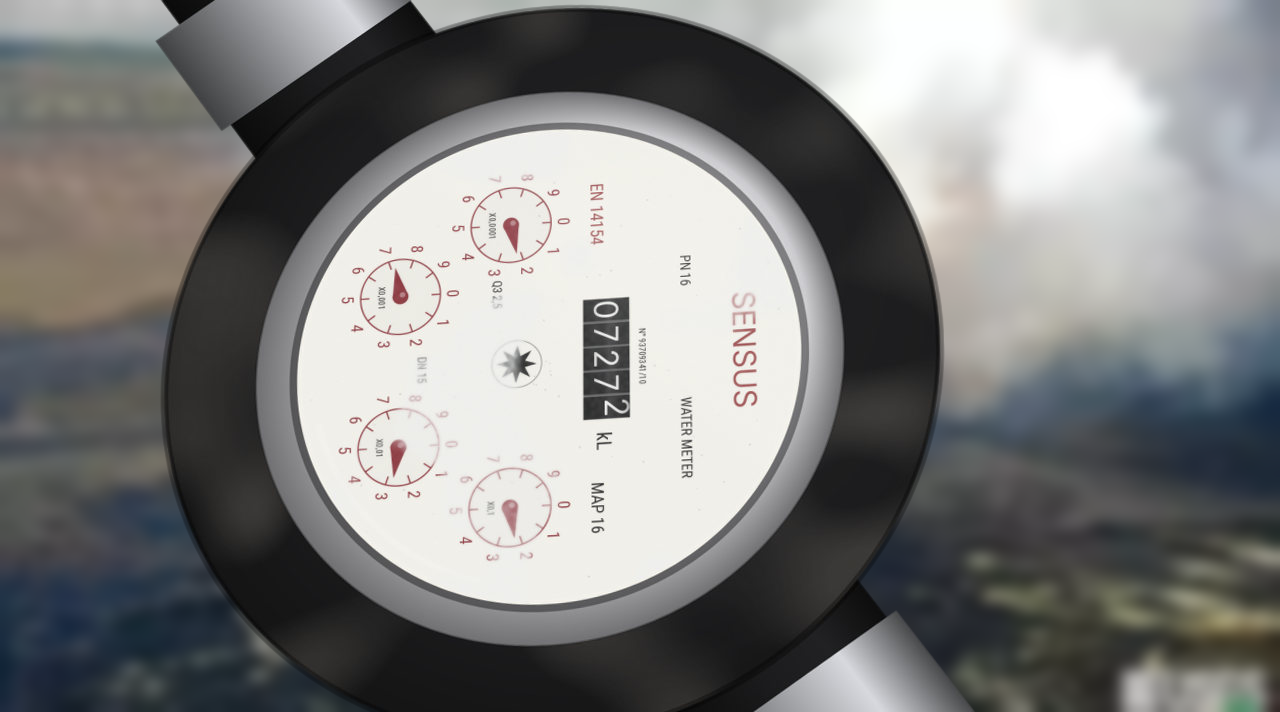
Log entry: kL 7272.2272
